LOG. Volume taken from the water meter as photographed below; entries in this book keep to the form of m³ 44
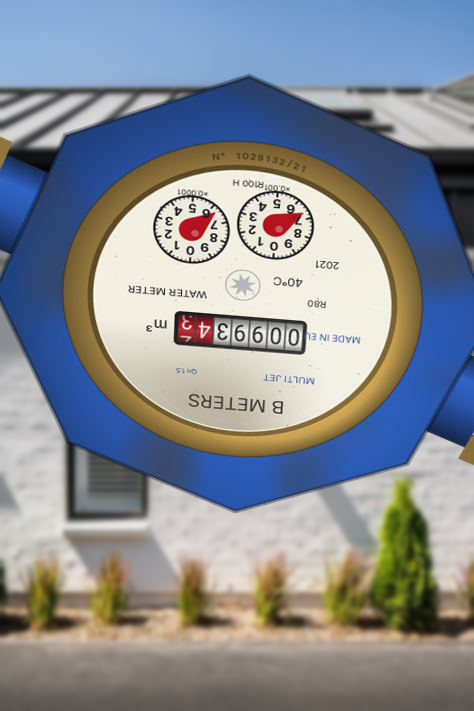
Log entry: m³ 993.4266
